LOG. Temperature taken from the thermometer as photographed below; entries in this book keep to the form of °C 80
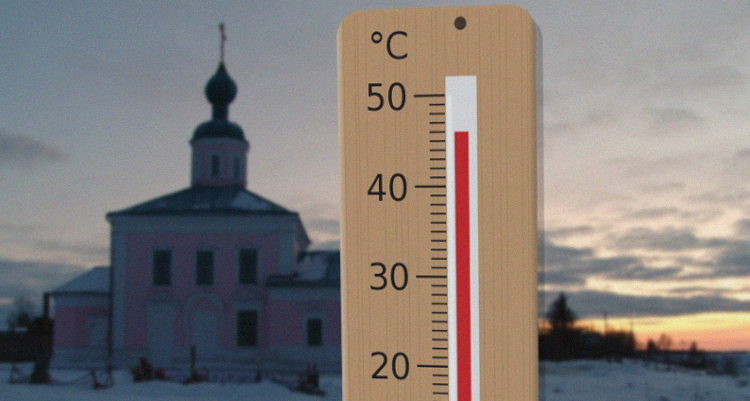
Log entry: °C 46
